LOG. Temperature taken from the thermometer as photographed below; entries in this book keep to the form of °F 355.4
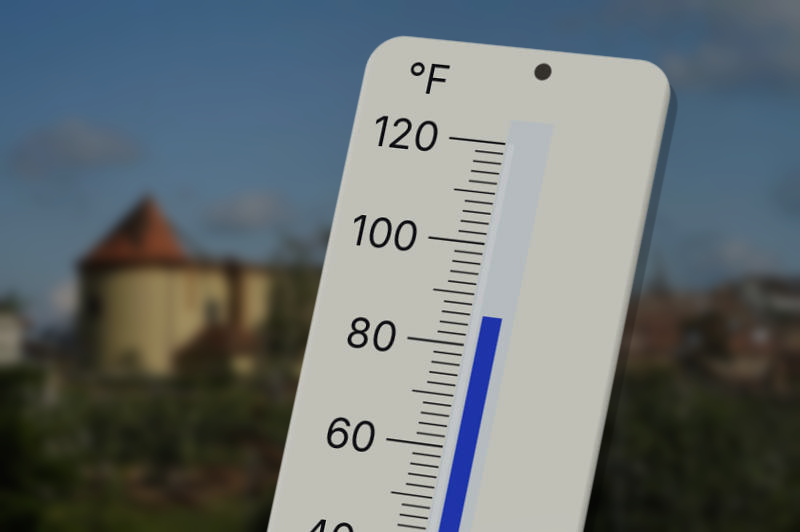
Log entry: °F 86
